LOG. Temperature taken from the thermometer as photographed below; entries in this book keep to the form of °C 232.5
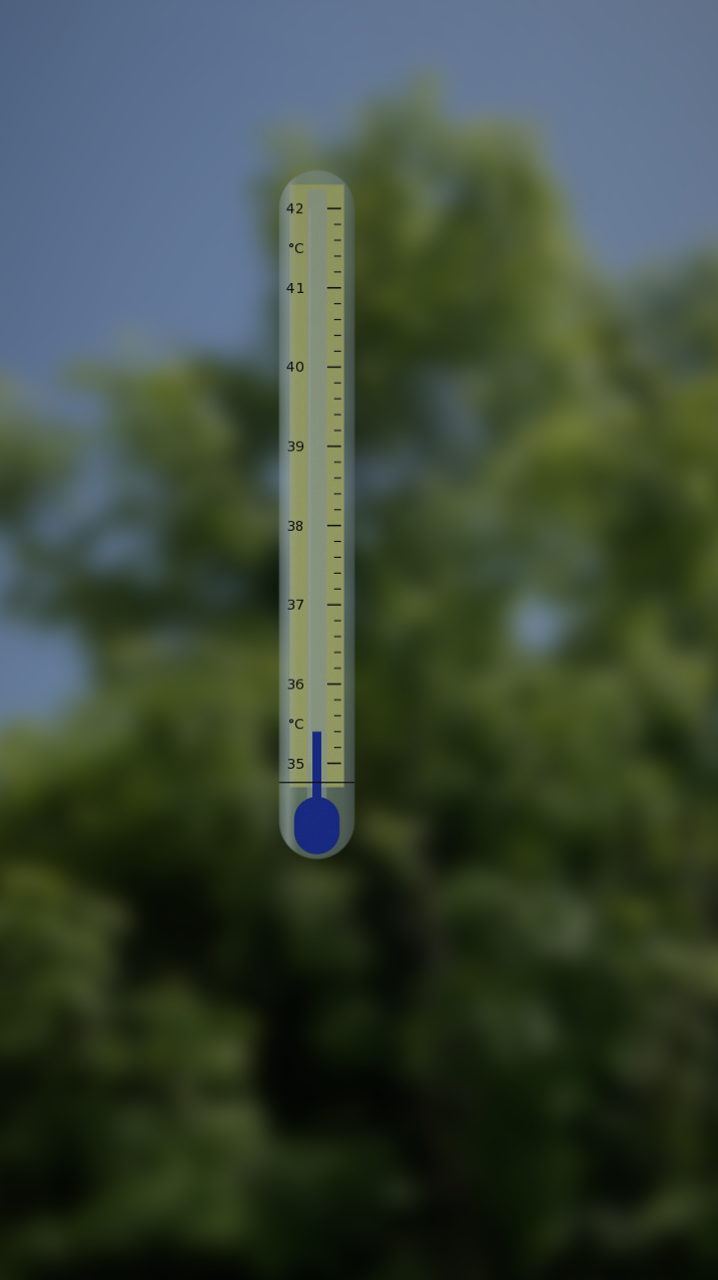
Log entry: °C 35.4
